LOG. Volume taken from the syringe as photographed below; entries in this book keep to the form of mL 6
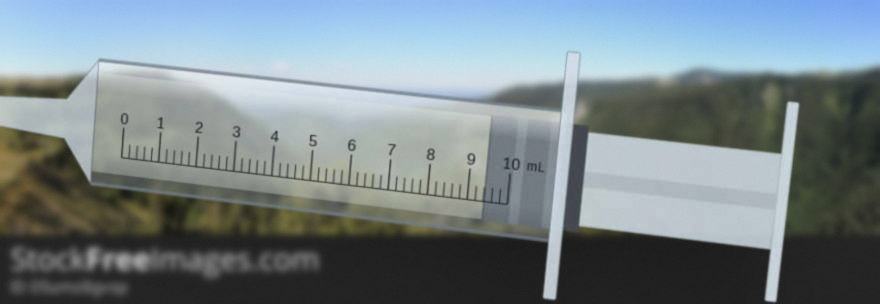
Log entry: mL 9.4
